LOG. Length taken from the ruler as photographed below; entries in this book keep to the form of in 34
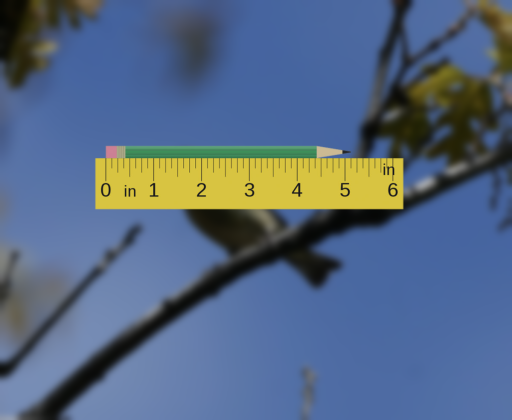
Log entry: in 5.125
